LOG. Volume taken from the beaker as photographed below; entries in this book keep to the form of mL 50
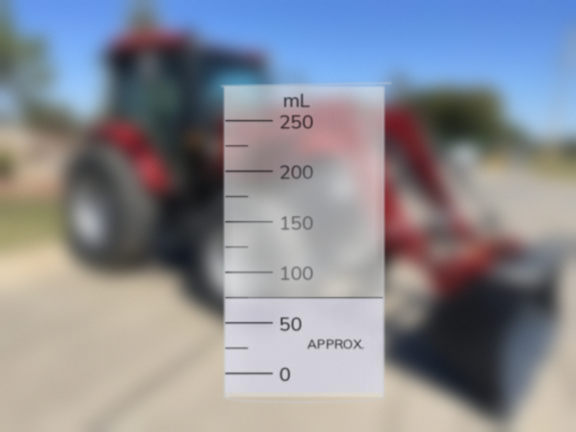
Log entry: mL 75
